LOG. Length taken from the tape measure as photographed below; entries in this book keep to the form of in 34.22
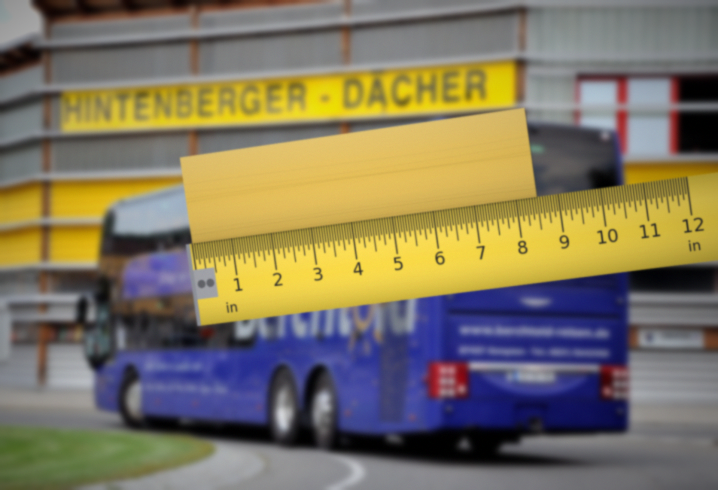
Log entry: in 8.5
